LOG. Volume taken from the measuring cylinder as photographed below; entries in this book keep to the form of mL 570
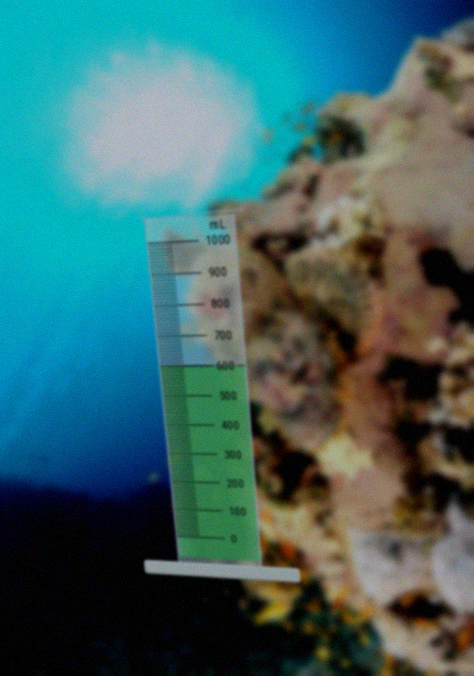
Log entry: mL 600
